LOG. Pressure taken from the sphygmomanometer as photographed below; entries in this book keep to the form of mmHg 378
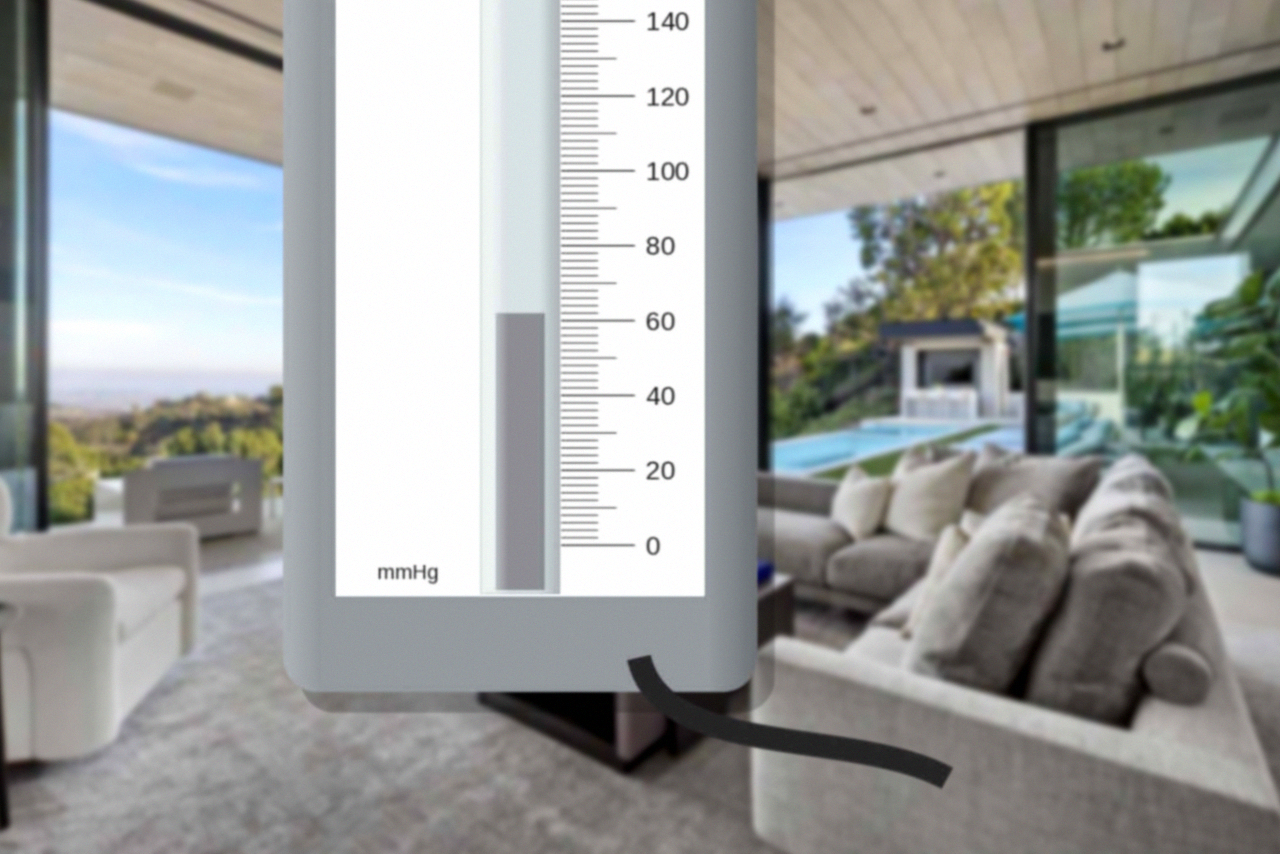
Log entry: mmHg 62
